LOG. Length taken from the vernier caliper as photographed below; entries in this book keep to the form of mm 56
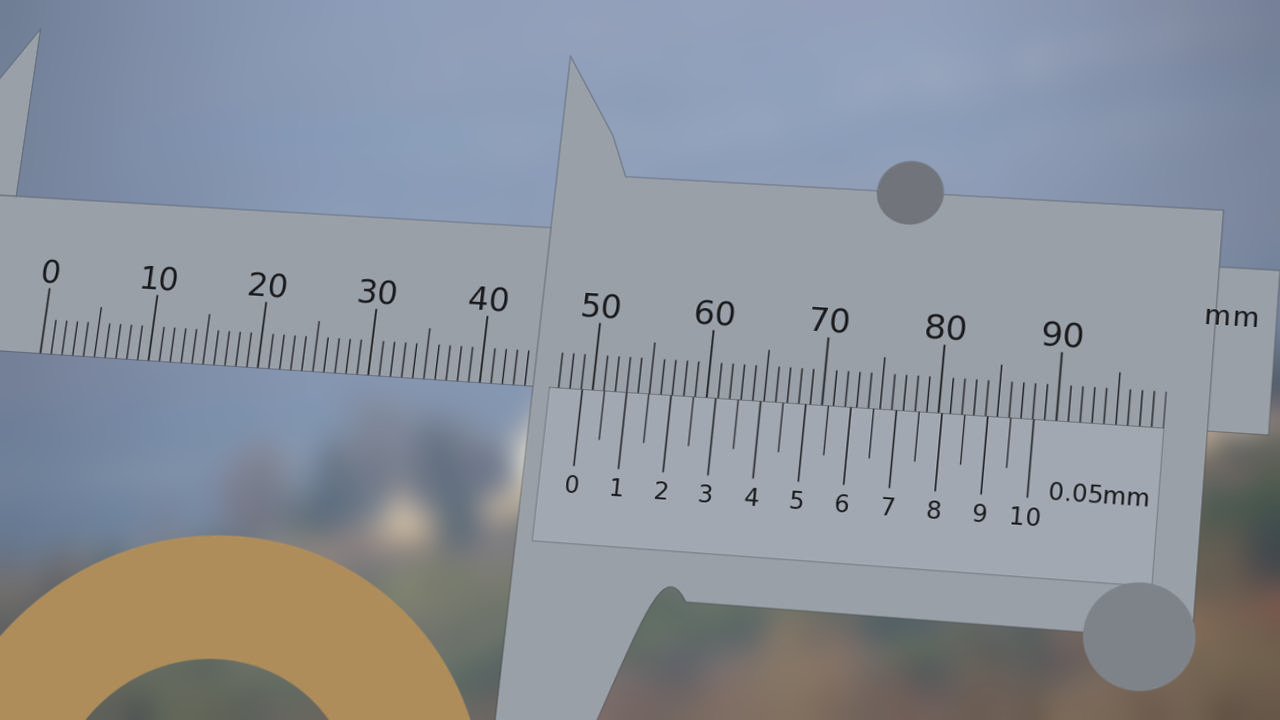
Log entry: mm 49.1
